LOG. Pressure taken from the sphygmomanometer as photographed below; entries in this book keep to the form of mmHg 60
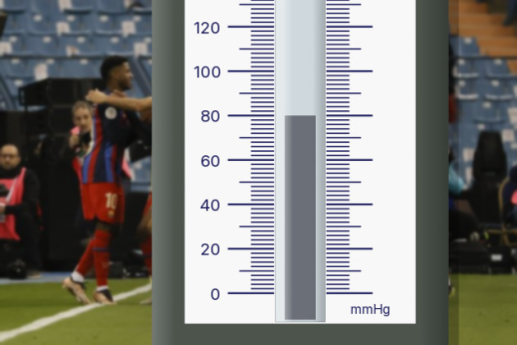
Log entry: mmHg 80
